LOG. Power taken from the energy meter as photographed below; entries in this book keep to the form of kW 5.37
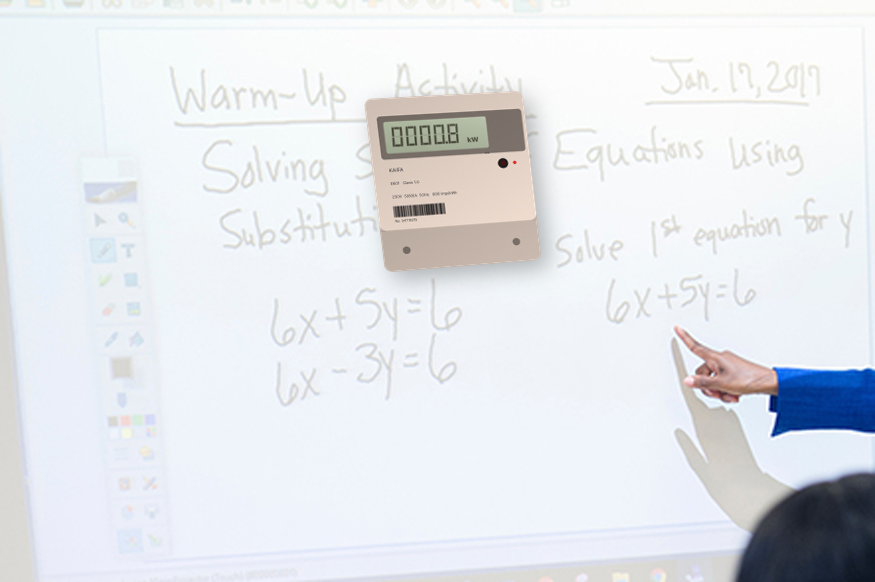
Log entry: kW 0.8
